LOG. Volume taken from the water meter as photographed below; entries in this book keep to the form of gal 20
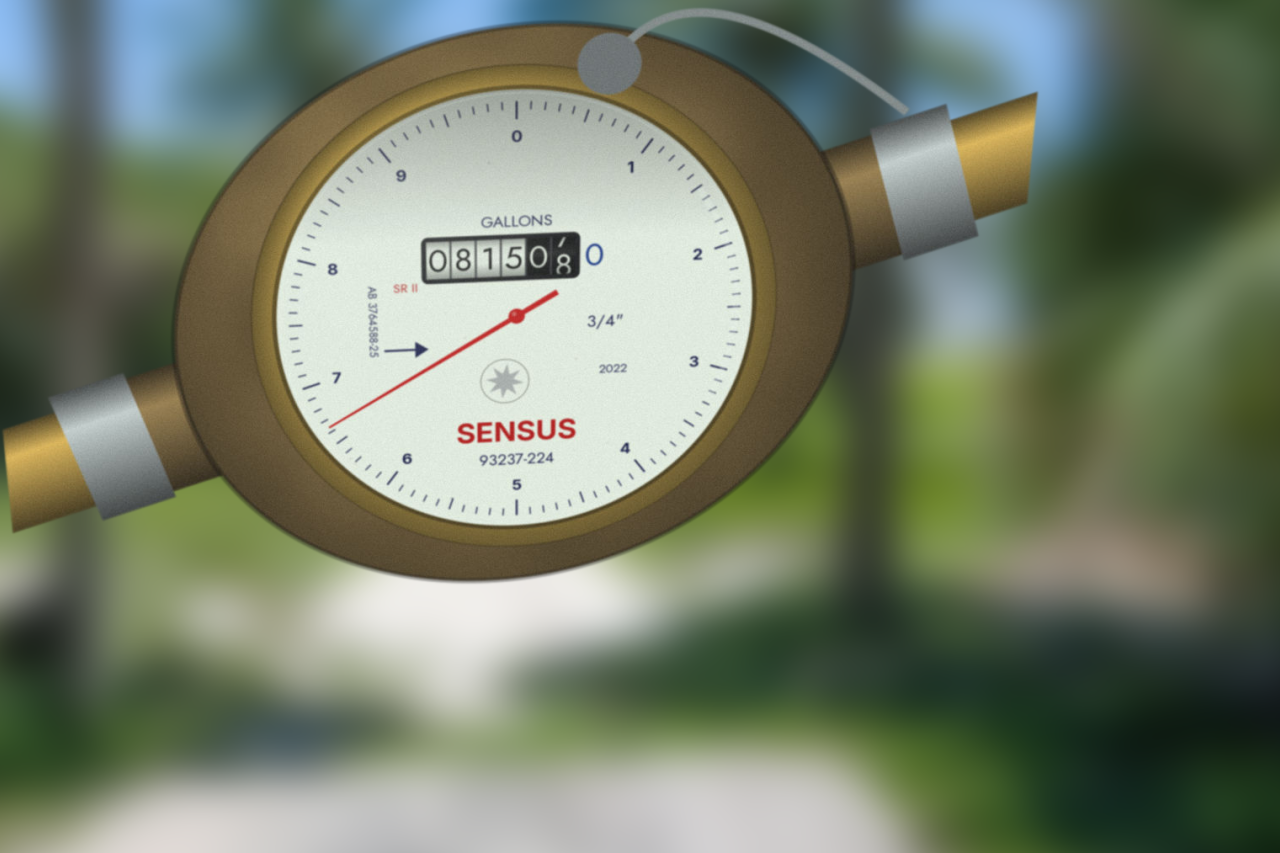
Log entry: gal 815076.6
